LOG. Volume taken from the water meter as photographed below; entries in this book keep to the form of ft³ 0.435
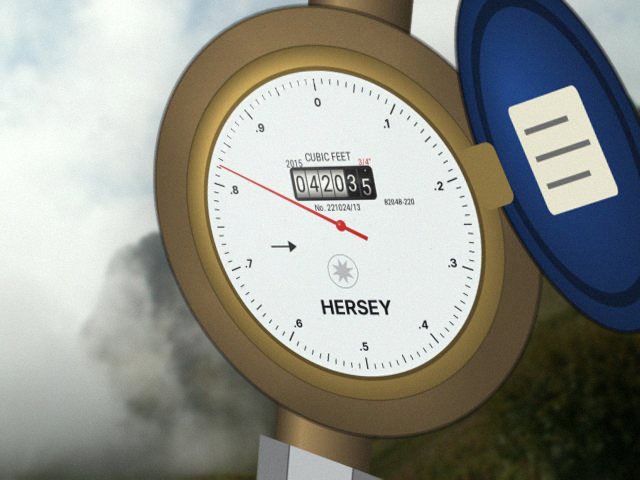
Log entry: ft³ 42034.82
